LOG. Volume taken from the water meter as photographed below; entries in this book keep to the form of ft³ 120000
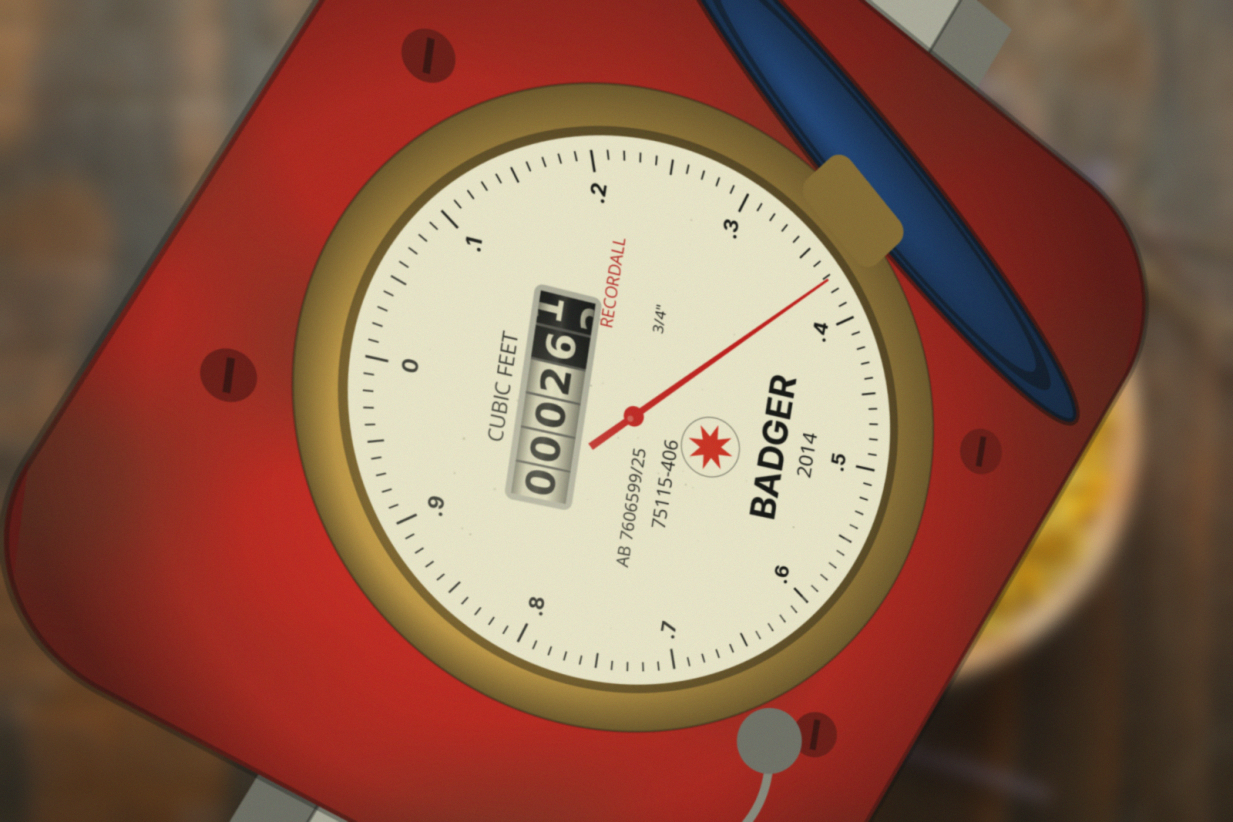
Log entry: ft³ 261.37
